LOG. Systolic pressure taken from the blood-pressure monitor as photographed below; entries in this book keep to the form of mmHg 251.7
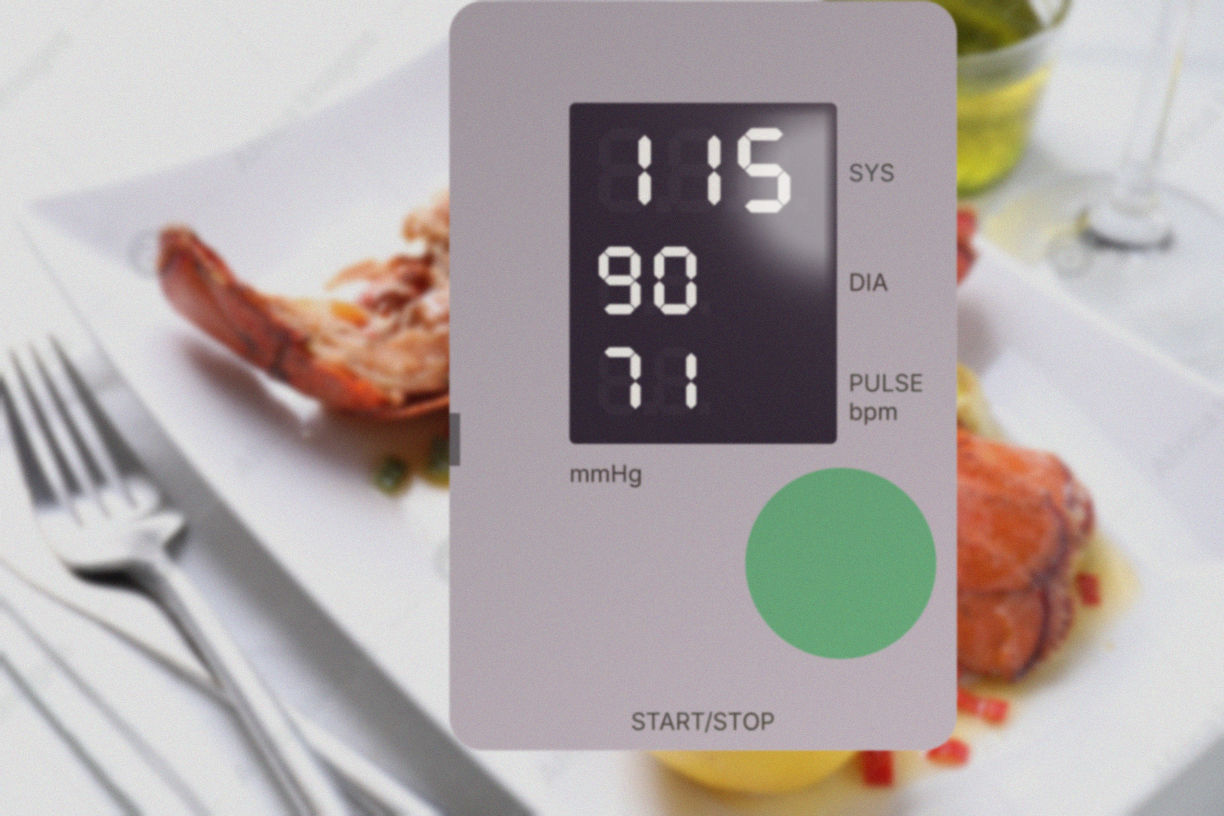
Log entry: mmHg 115
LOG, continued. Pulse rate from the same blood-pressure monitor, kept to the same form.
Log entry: bpm 71
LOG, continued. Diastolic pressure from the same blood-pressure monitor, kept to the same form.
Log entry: mmHg 90
